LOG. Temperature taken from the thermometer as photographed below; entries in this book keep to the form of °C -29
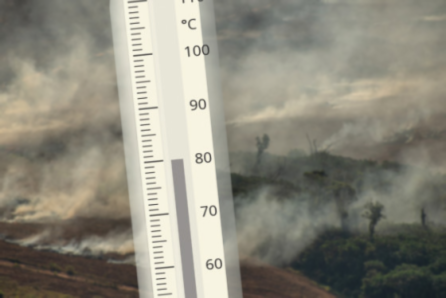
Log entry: °C 80
